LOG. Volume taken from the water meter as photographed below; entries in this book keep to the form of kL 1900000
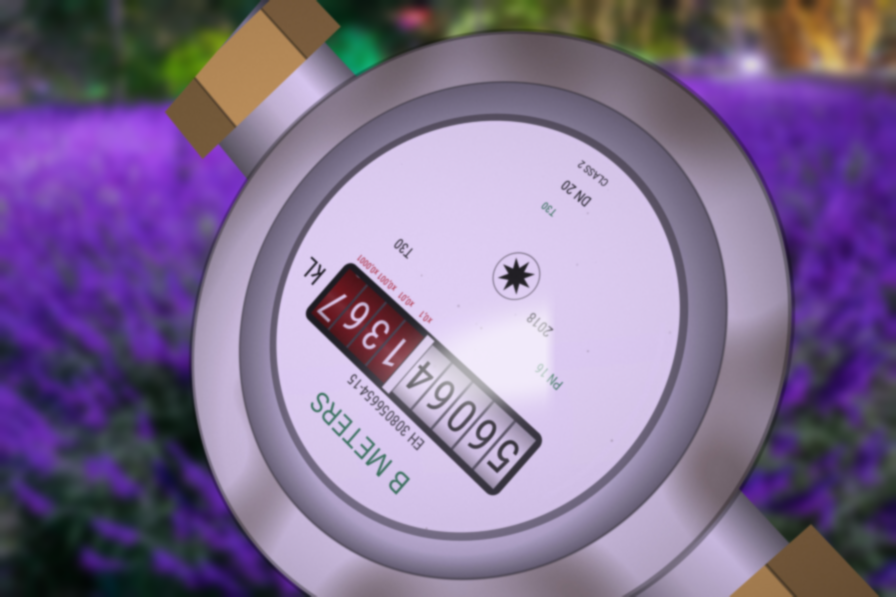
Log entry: kL 56064.1367
